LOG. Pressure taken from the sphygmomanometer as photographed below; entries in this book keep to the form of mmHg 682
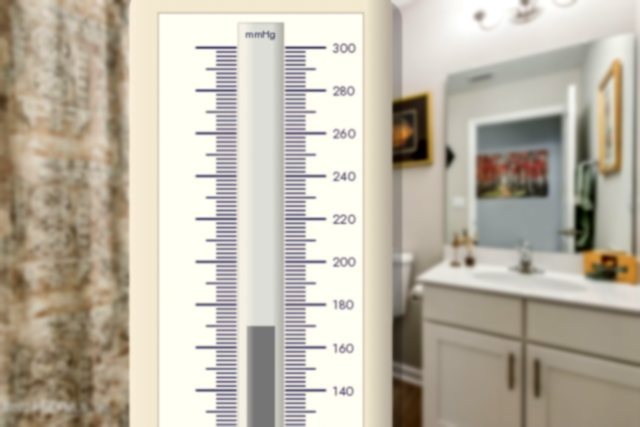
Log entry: mmHg 170
